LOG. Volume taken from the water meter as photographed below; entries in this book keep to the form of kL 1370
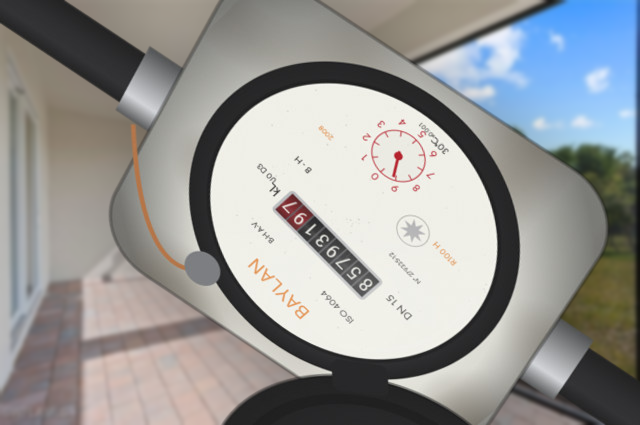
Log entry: kL 857931.969
